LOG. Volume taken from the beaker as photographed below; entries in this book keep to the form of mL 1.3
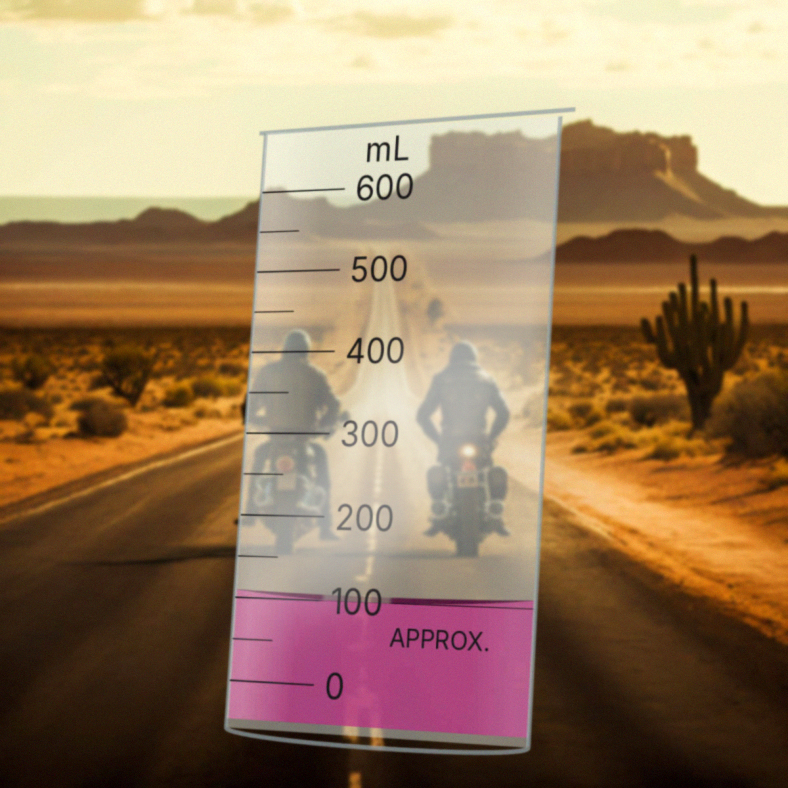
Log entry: mL 100
